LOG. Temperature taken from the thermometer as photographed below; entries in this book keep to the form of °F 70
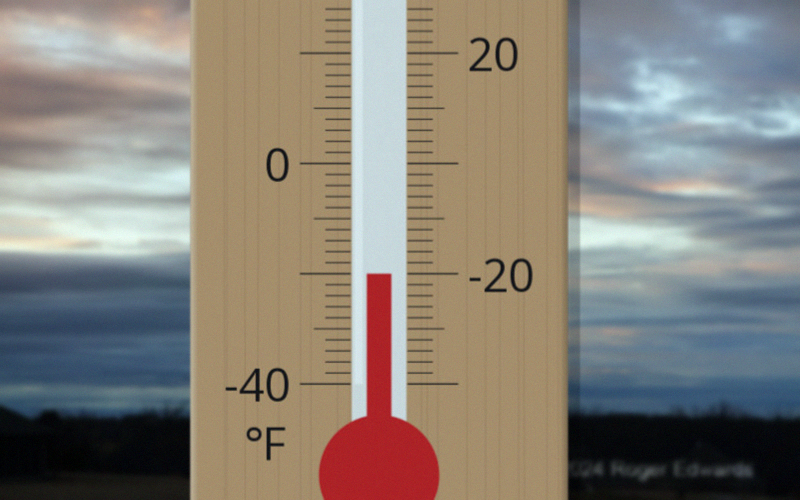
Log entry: °F -20
